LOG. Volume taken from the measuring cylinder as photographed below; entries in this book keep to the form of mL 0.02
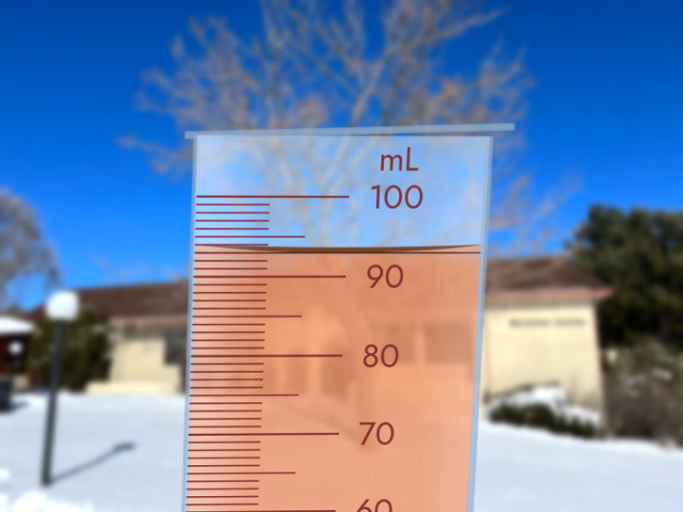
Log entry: mL 93
